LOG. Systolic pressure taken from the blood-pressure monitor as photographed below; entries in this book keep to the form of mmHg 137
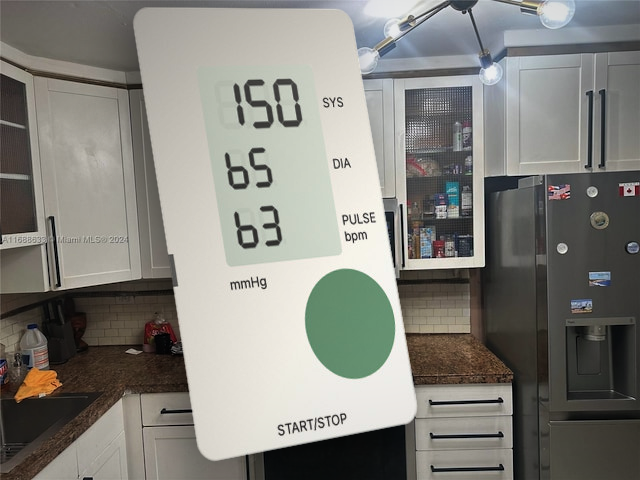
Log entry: mmHg 150
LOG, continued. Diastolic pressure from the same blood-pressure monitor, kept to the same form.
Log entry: mmHg 65
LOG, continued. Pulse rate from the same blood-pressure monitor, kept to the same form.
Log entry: bpm 63
